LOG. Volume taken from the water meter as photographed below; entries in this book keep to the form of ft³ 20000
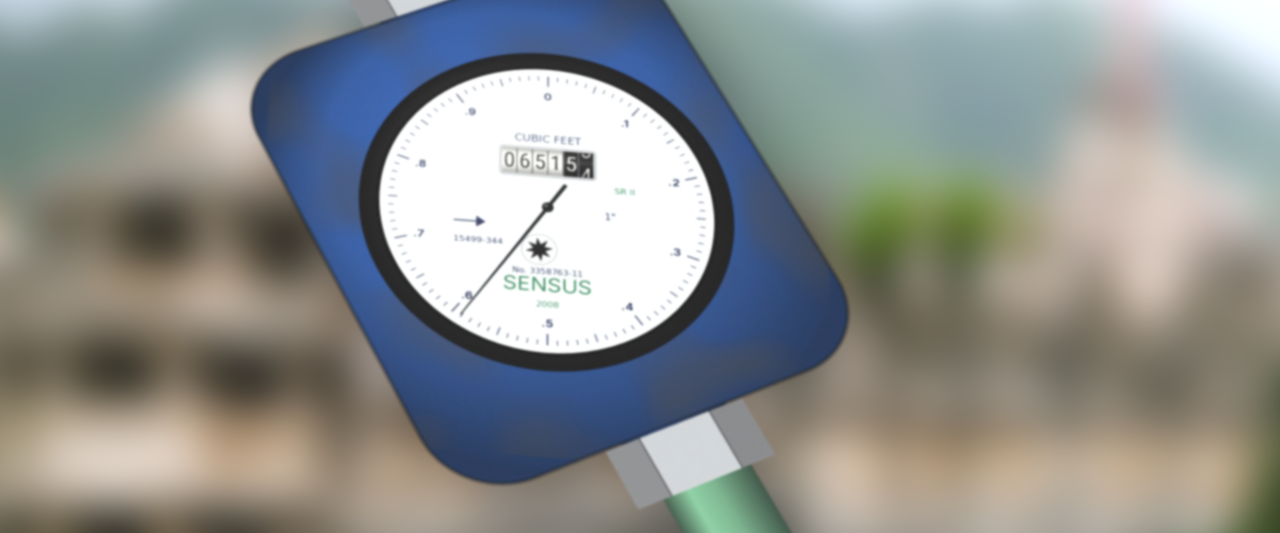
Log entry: ft³ 65153.59
